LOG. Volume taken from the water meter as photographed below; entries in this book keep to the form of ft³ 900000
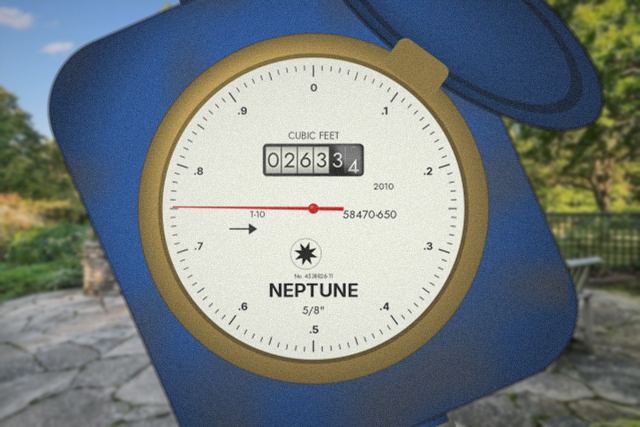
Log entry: ft³ 26333.75
